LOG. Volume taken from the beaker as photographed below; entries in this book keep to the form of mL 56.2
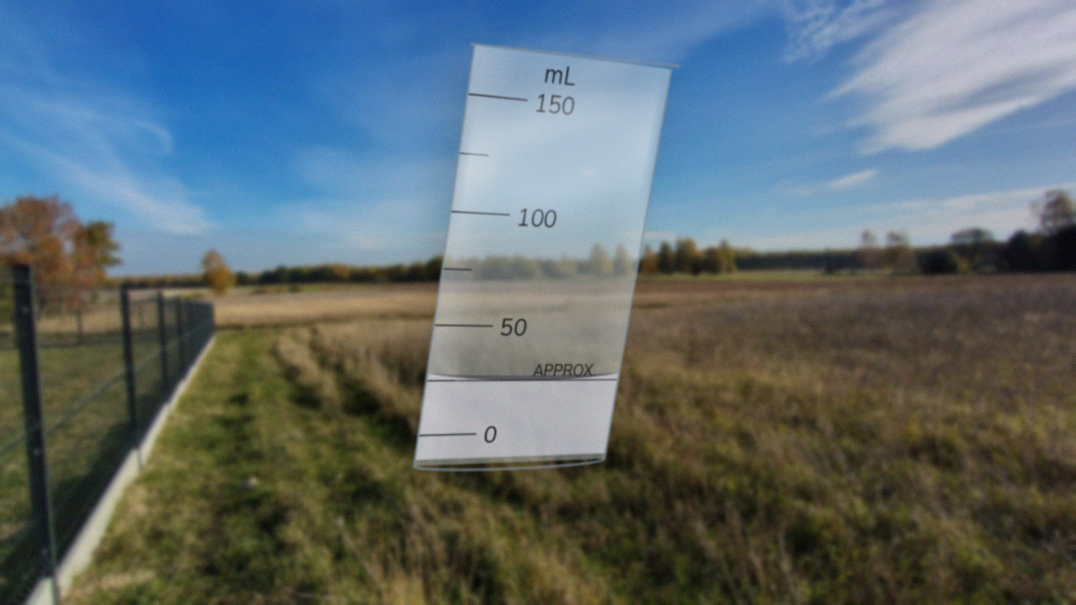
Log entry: mL 25
